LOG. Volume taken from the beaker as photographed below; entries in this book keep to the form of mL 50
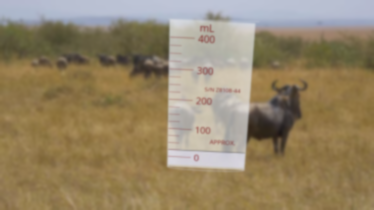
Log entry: mL 25
